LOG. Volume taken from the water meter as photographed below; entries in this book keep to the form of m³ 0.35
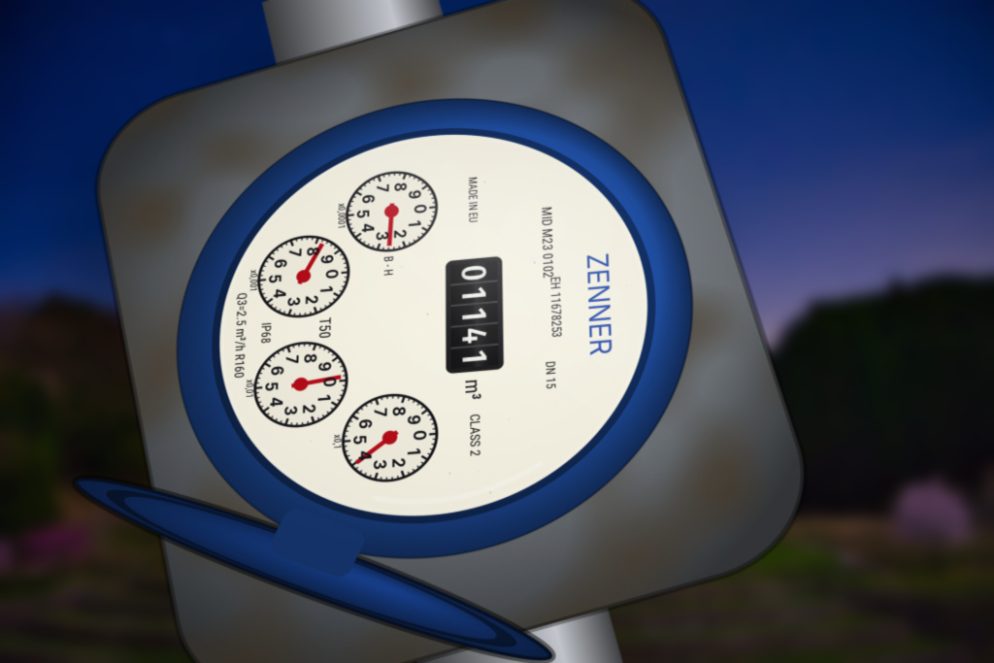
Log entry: m³ 1141.3982
